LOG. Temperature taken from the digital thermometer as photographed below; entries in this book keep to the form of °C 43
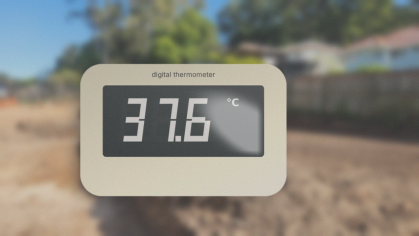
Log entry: °C 37.6
